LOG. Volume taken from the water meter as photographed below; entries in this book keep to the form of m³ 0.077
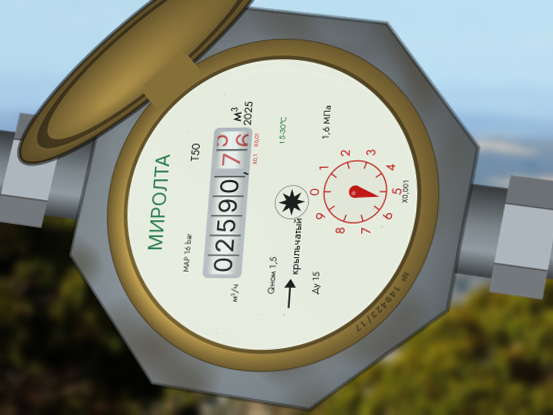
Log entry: m³ 2590.755
